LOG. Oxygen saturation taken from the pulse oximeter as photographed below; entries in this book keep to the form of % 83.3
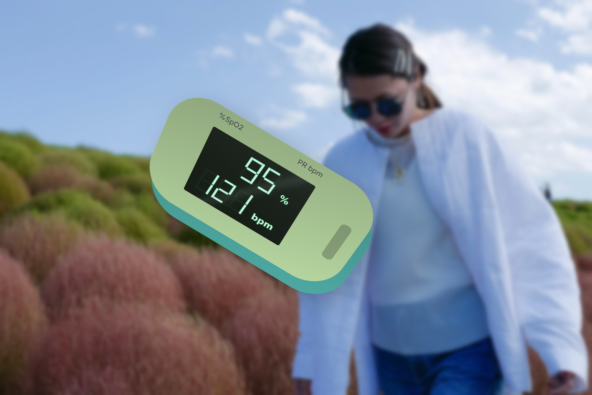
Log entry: % 95
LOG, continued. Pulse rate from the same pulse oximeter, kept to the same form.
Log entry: bpm 121
